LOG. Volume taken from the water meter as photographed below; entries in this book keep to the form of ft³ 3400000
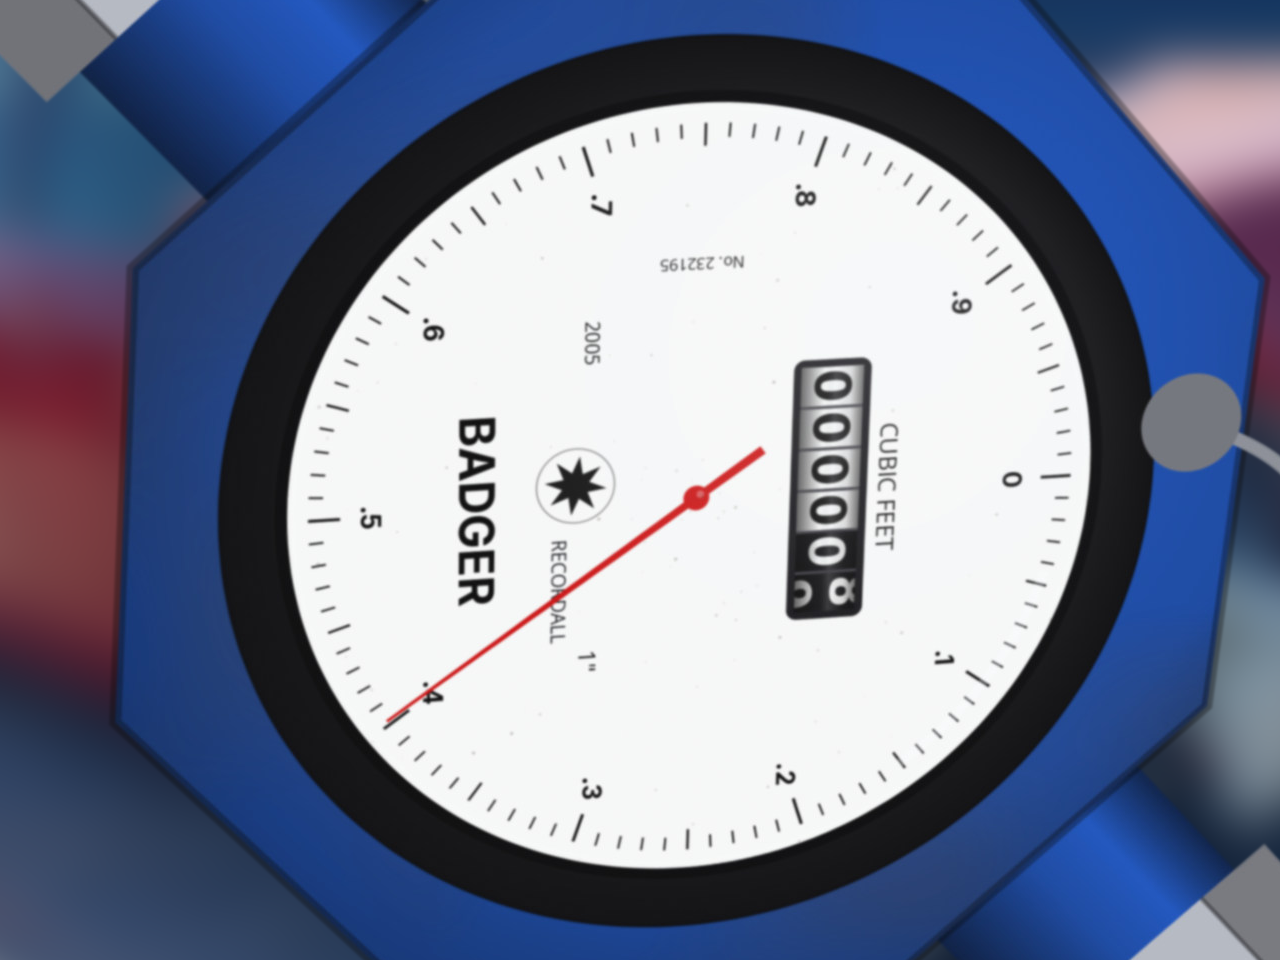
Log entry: ft³ 8.40
